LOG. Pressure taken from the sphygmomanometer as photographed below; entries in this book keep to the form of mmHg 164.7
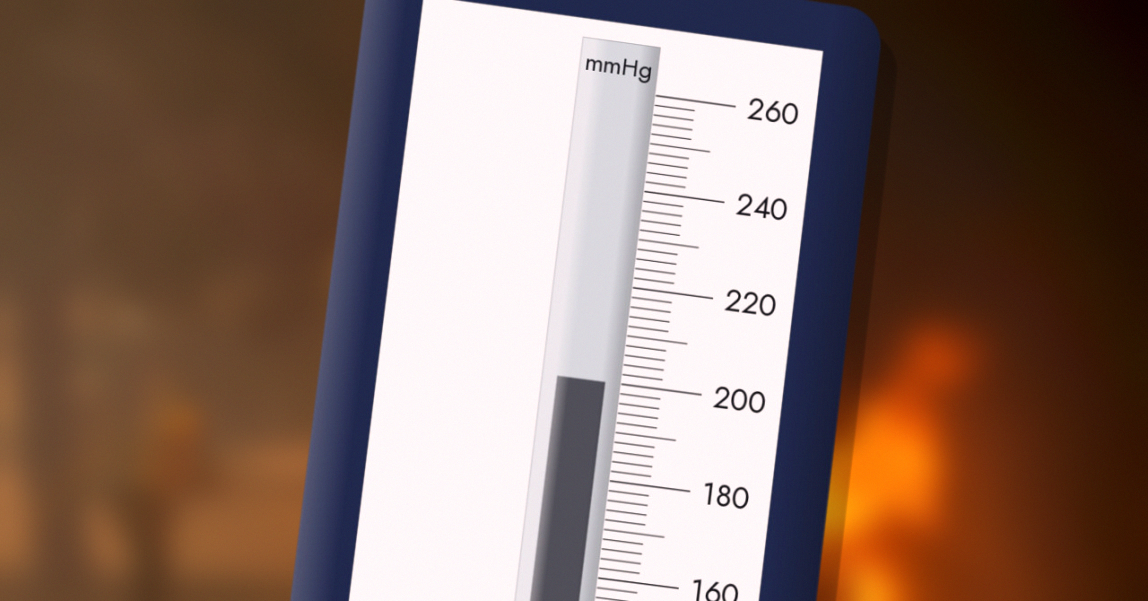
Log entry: mmHg 200
